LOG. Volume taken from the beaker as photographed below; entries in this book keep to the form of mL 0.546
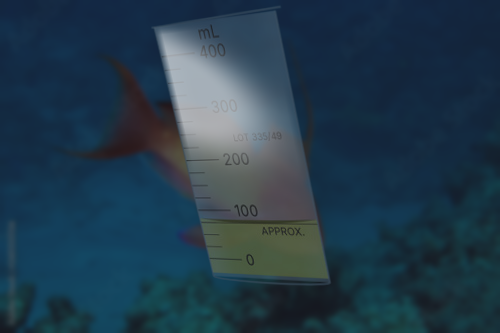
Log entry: mL 75
